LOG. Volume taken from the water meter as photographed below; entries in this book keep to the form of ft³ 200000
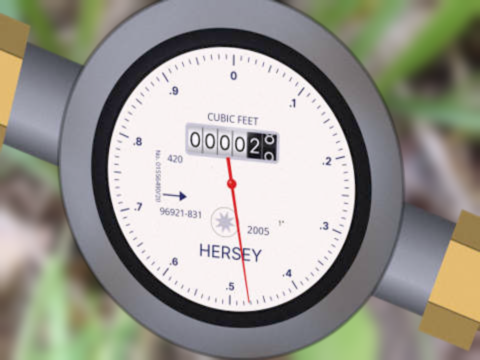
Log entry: ft³ 28.47
